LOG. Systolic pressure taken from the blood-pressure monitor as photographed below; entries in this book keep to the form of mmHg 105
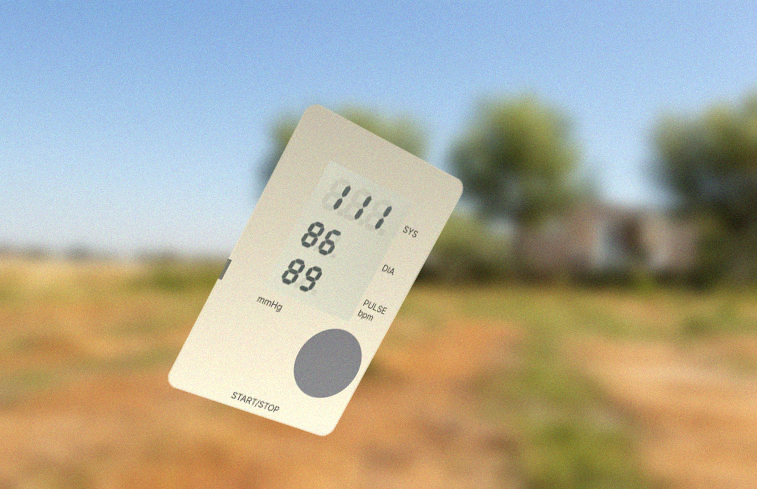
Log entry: mmHg 111
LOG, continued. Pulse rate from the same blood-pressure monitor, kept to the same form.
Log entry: bpm 89
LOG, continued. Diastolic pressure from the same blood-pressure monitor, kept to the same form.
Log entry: mmHg 86
